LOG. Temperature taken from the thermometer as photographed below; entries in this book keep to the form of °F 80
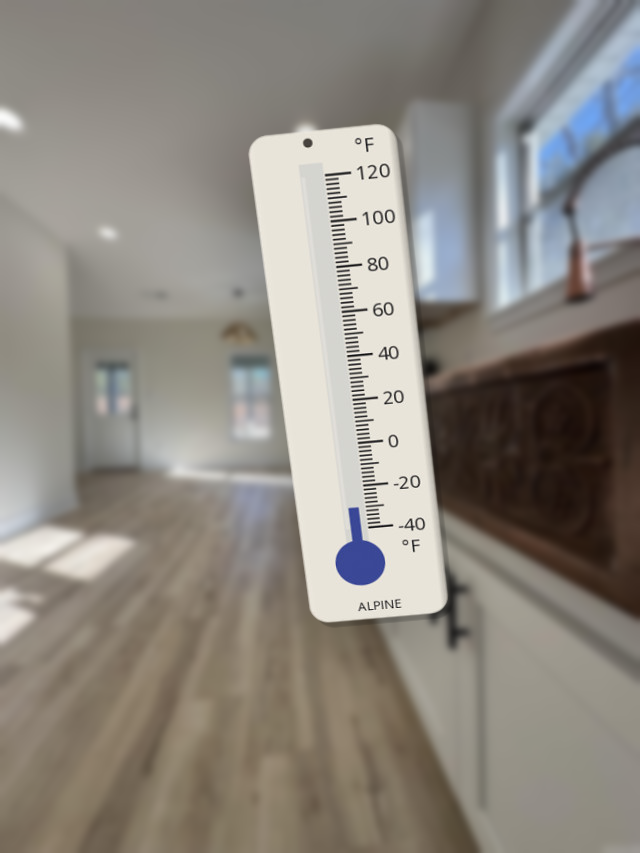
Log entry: °F -30
